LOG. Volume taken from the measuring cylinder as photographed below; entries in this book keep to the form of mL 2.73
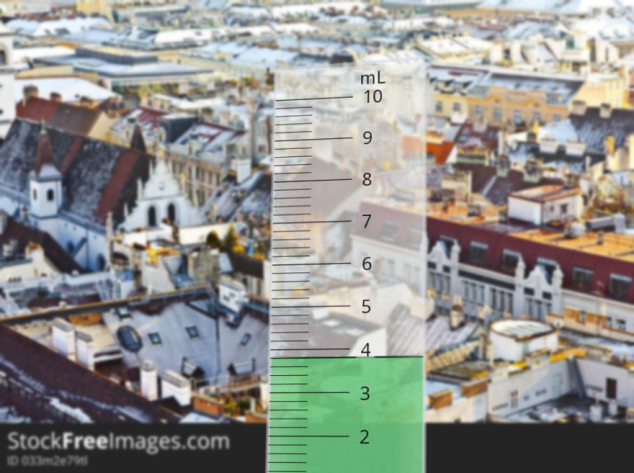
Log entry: mL 3.8
